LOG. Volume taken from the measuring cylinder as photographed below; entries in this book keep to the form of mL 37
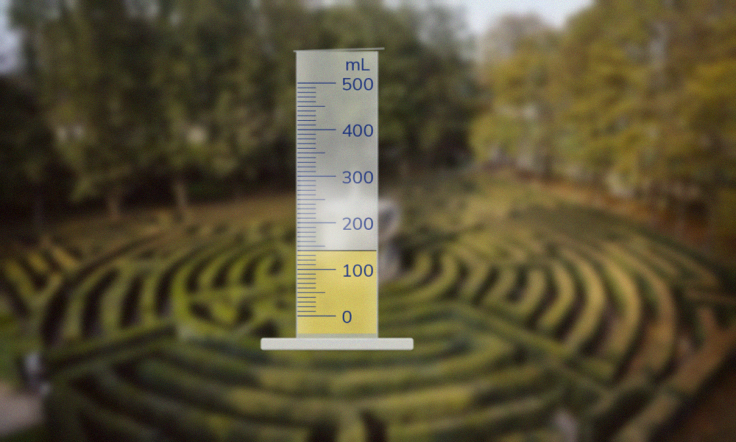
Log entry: mL 140
